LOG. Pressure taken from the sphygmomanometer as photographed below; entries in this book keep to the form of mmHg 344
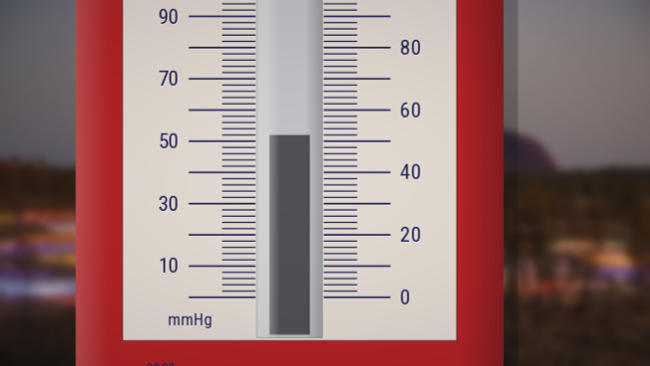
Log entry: mmHg 52
